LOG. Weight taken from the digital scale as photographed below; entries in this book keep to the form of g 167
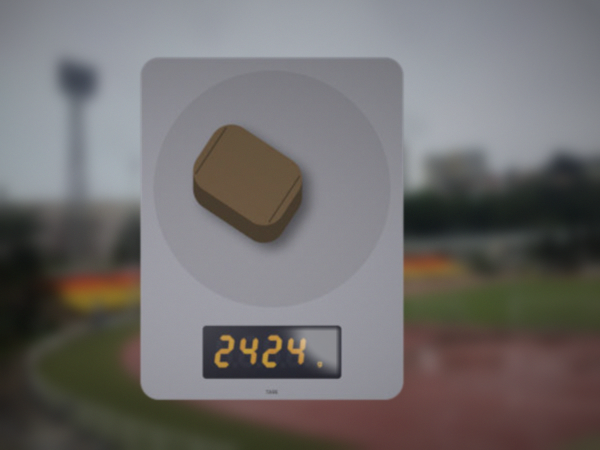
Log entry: g 2424
